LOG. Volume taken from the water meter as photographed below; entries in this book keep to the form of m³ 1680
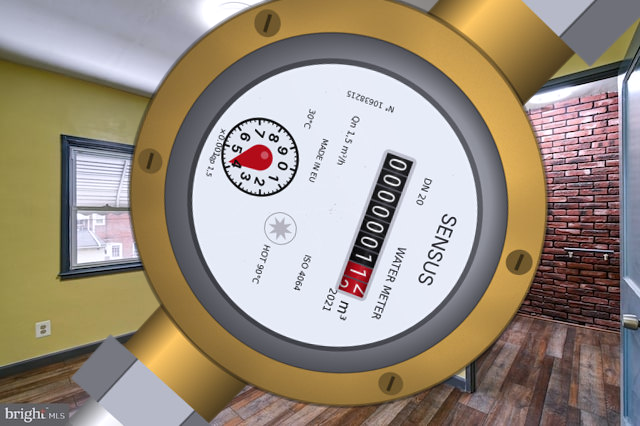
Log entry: m³ 1.124
